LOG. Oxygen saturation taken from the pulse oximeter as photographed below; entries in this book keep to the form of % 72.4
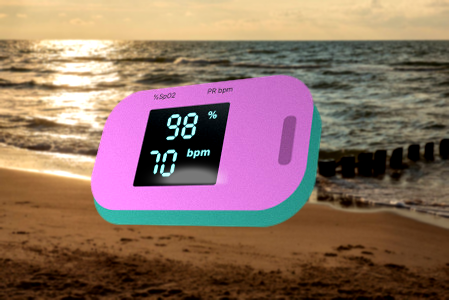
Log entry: % 98
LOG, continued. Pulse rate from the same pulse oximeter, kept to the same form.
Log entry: bpm 70
